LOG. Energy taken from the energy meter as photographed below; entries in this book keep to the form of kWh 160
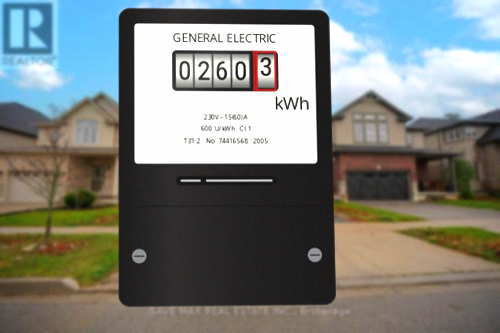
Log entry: kWh 260.3
